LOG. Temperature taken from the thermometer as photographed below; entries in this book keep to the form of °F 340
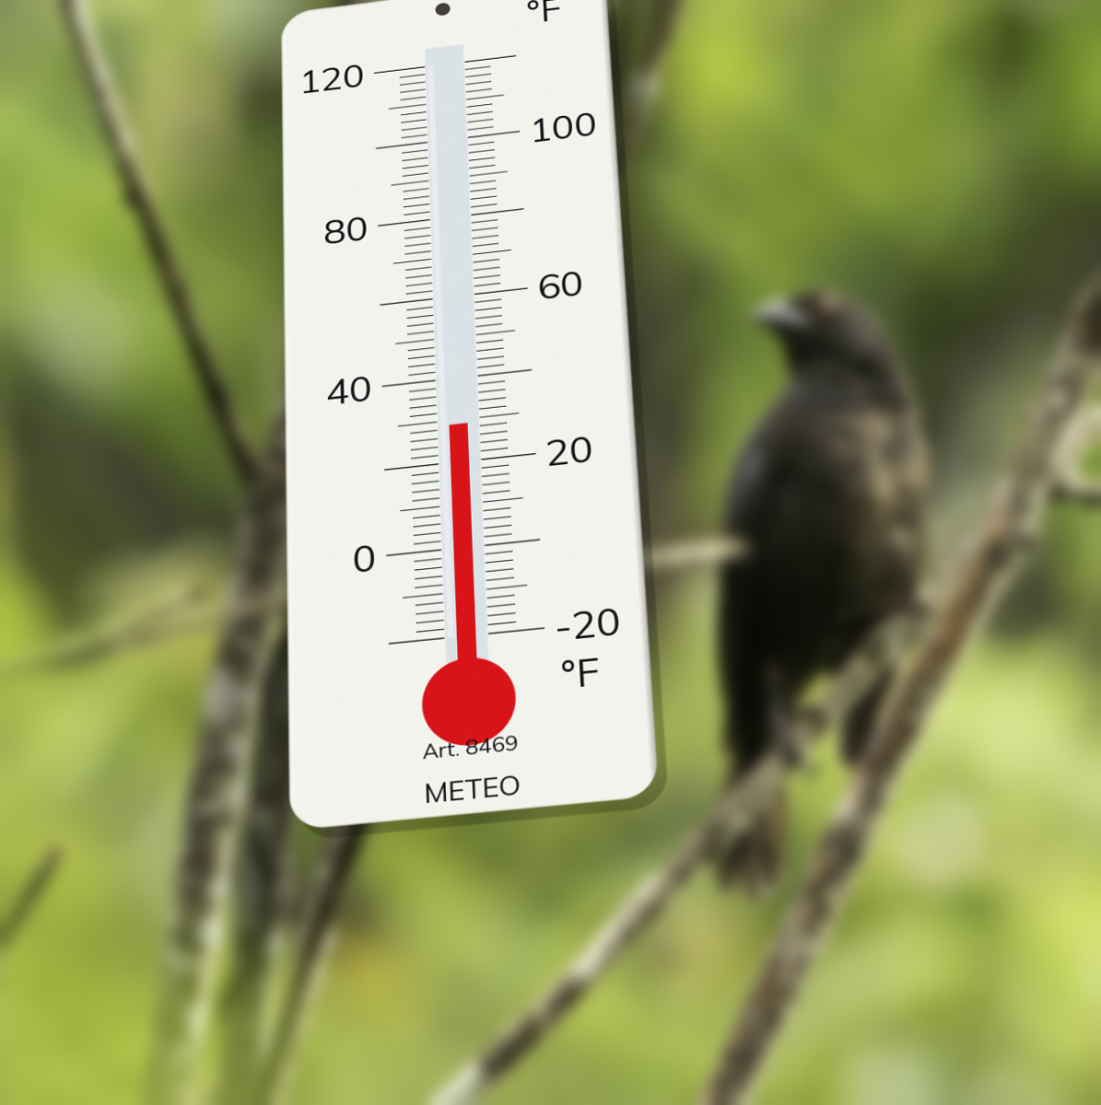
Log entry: °F 29
